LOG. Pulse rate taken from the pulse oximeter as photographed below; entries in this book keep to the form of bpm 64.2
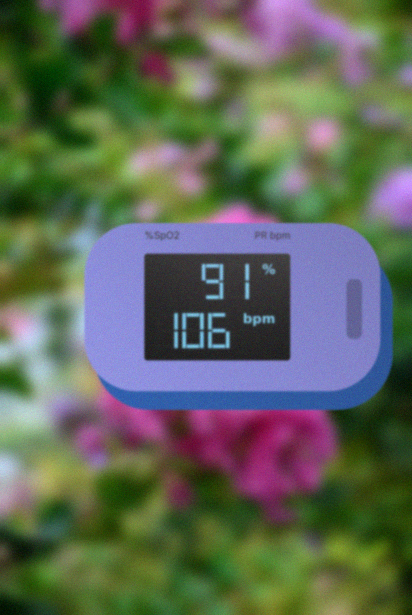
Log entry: bpm 106
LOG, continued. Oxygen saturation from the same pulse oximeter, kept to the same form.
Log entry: % 91
